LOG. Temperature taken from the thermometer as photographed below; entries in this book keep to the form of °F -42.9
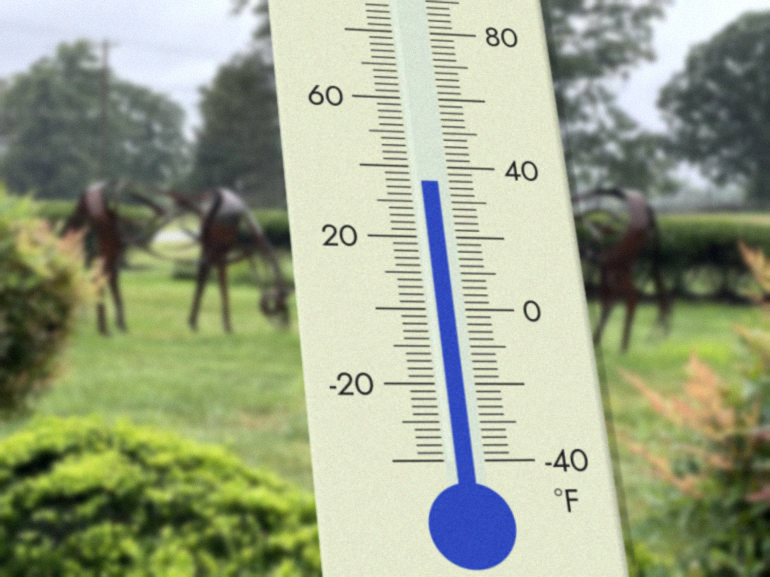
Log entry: °F 36
